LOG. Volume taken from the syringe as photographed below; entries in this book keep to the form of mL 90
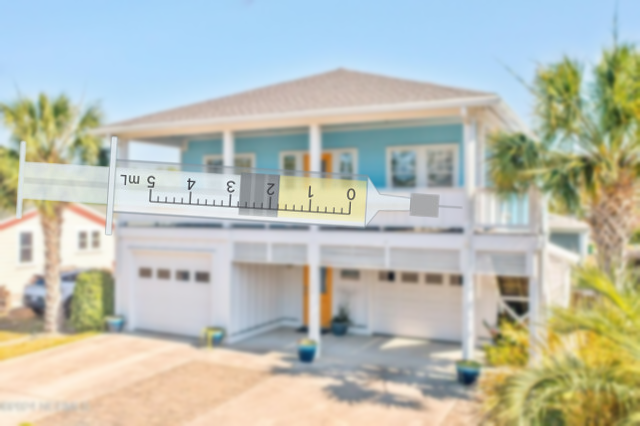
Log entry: mL 1.8
